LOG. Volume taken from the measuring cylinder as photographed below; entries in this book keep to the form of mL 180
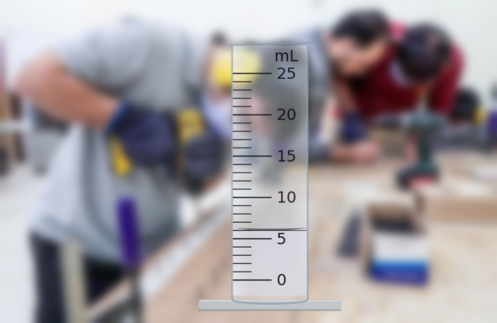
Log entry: mL 6
